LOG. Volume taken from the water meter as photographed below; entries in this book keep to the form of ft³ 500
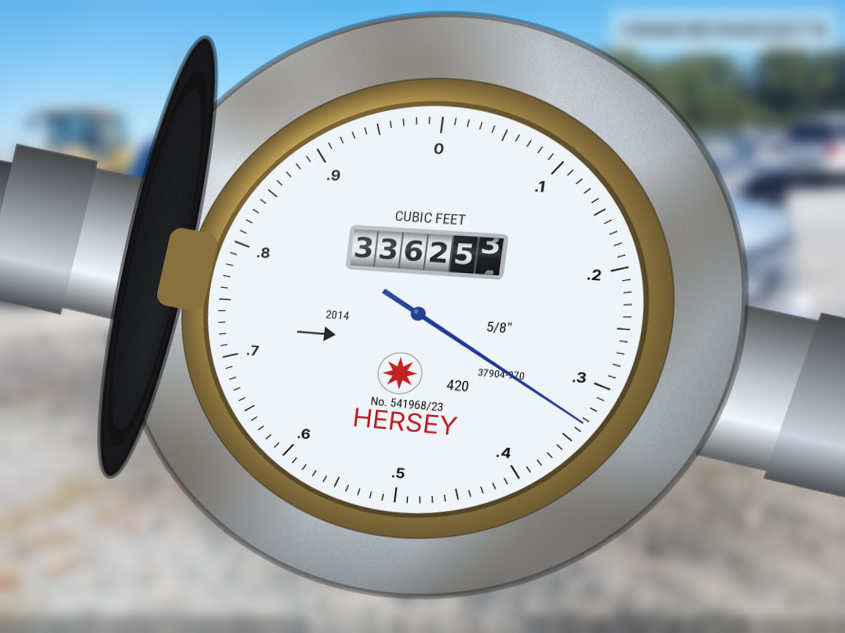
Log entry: ft³ 336253.33
